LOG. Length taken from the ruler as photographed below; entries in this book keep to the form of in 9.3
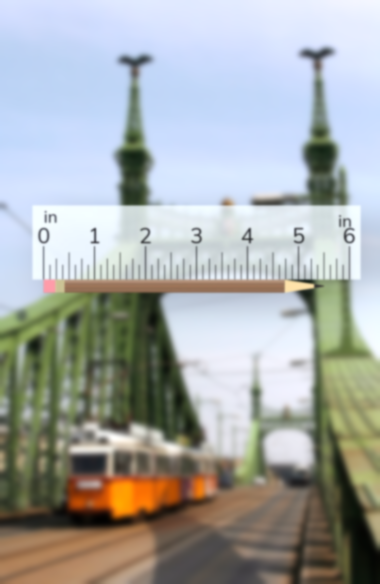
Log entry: in 5.5
